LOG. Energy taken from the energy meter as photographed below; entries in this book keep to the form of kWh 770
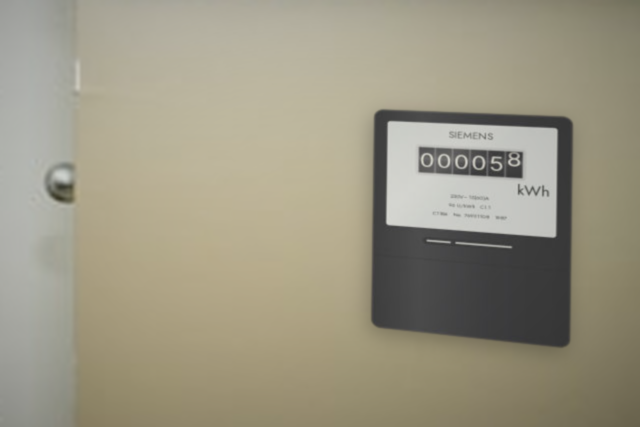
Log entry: kWh 58
